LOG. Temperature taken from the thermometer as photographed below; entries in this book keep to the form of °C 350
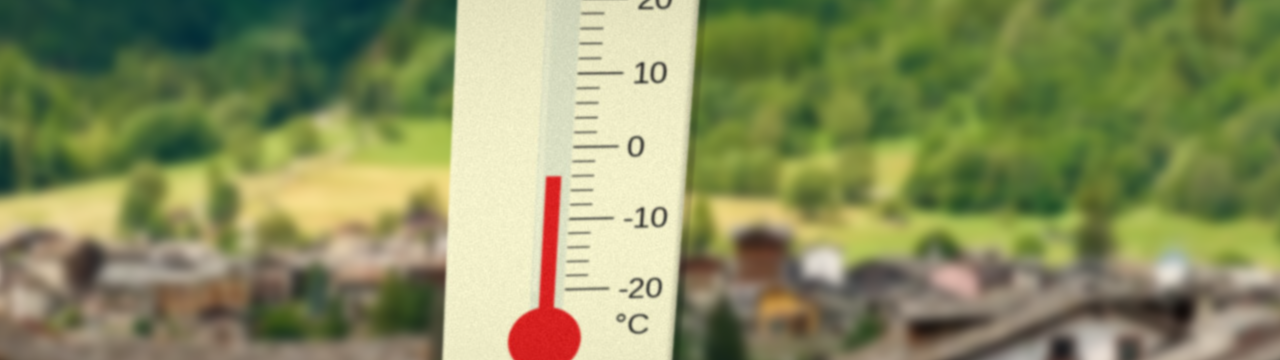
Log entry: °C -4
